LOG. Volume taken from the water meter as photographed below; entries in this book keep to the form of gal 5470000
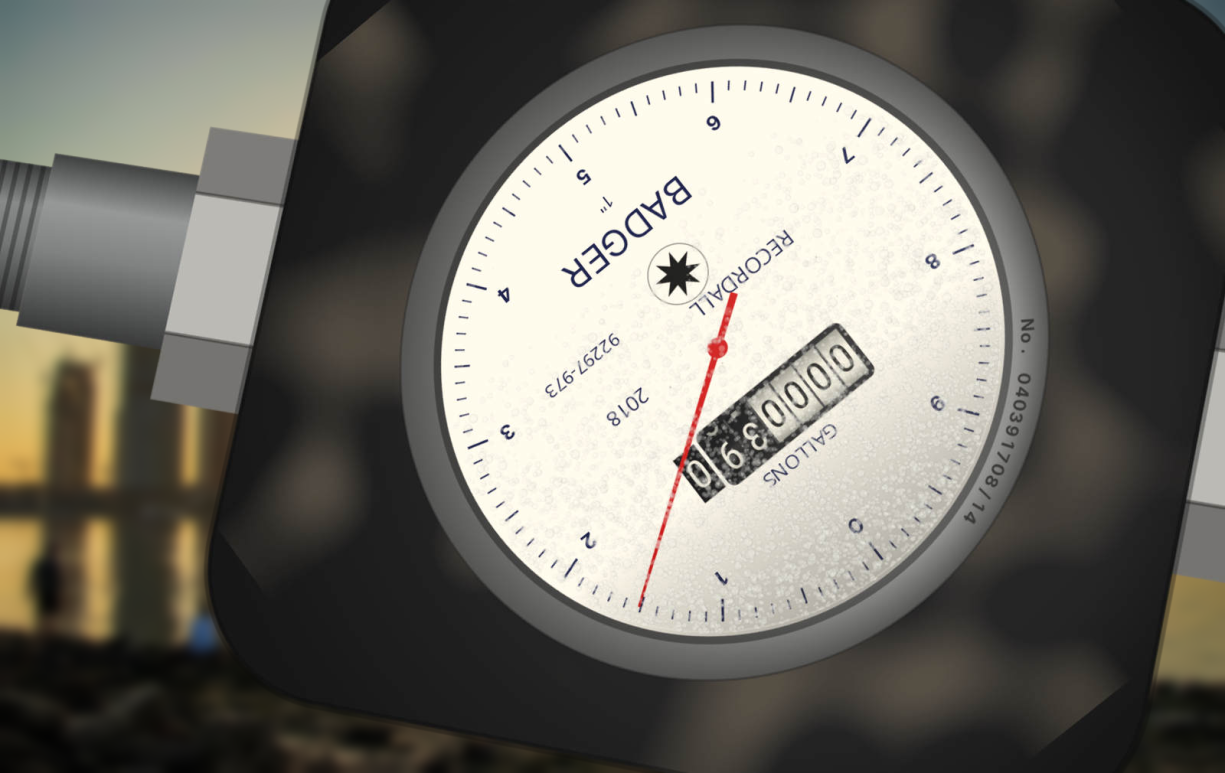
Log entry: gal 391.5
